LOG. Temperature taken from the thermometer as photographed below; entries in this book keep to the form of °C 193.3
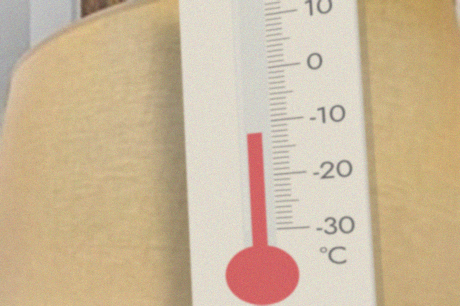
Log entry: °C -12
